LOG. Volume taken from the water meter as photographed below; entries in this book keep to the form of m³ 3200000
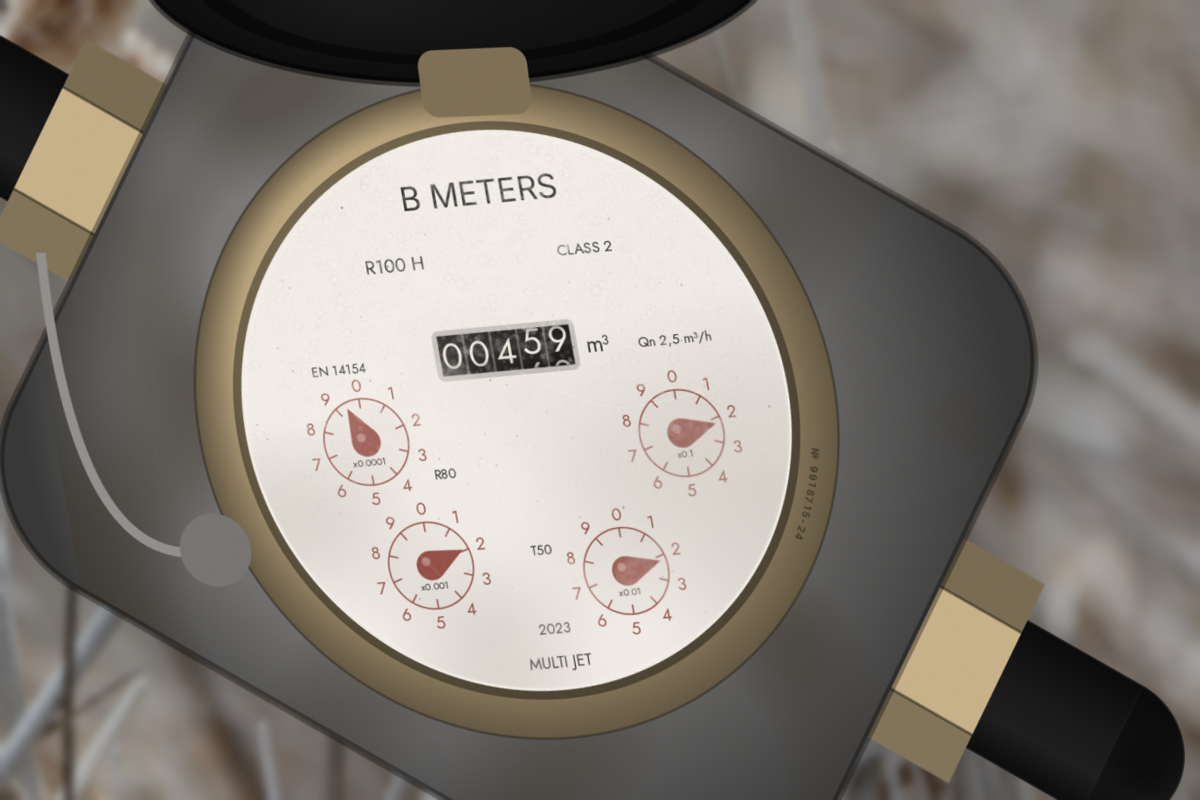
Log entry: m³ 459.2219
